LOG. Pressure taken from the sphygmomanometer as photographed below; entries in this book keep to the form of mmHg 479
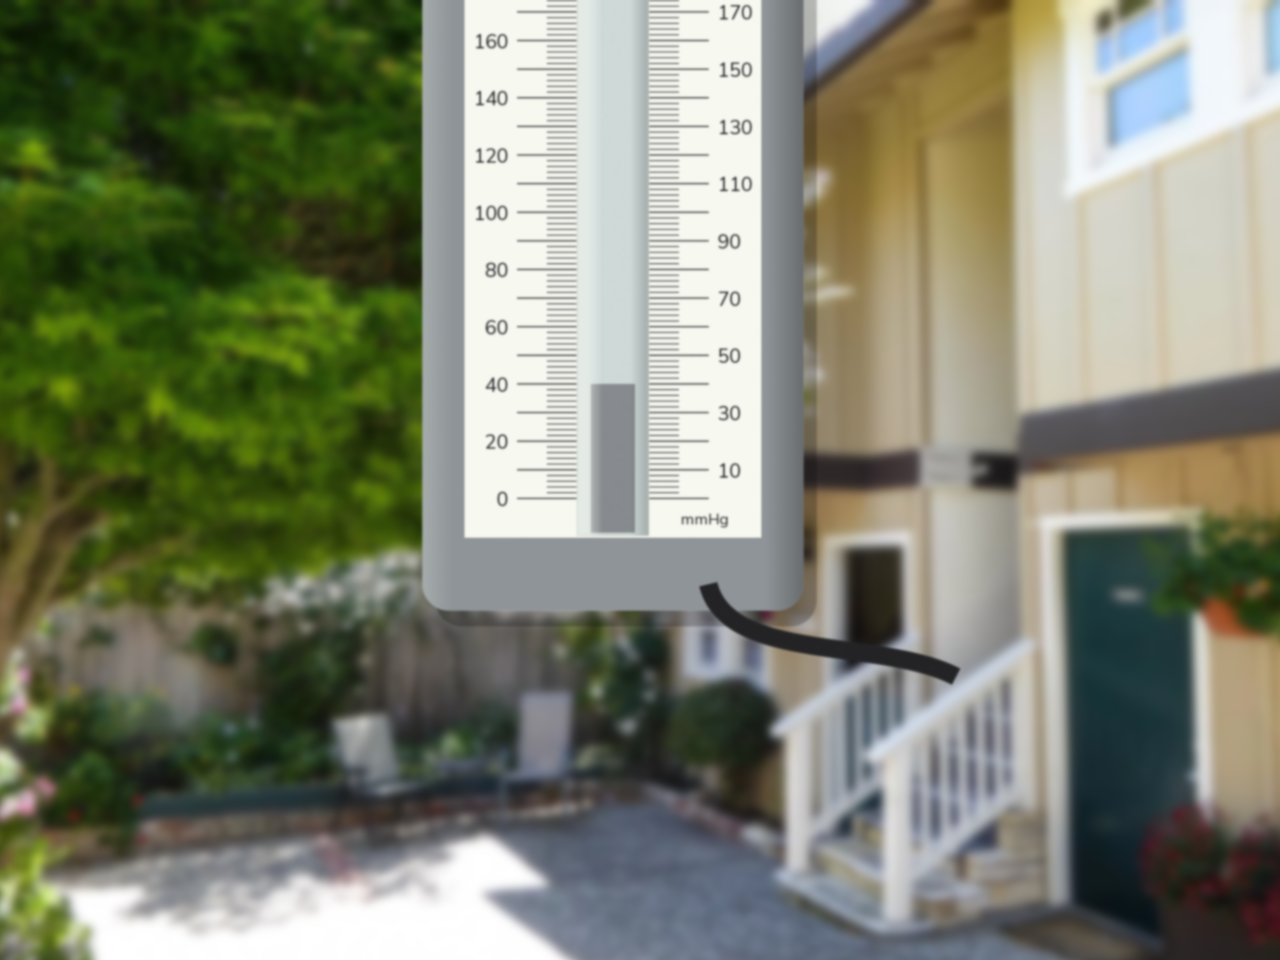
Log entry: mmHg 40
